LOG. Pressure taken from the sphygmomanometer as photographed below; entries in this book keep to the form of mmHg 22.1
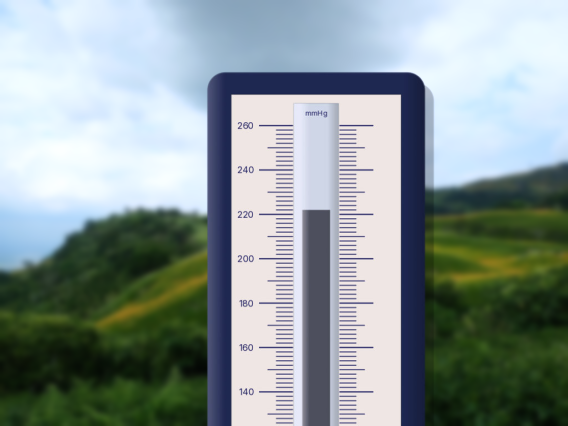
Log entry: mmHg 222
